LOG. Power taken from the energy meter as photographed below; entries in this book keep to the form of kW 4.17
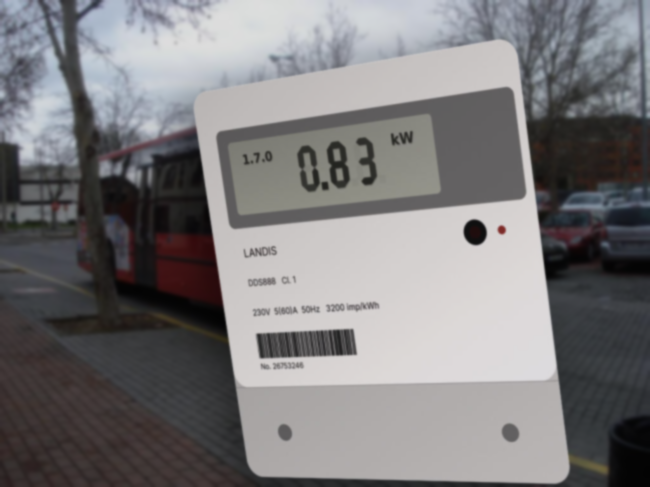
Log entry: kW 0.83
